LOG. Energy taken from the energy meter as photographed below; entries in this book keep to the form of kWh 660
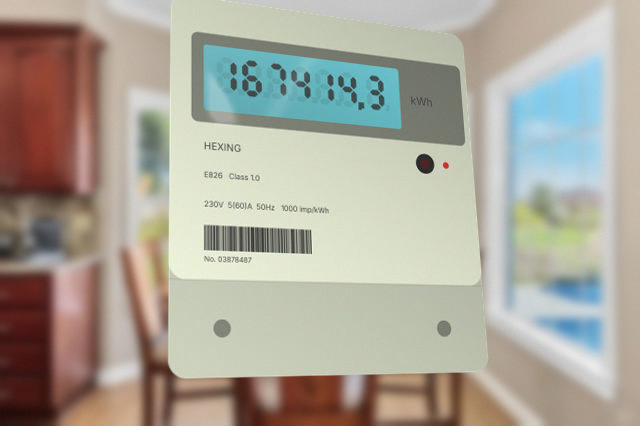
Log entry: kWh 167414.3
